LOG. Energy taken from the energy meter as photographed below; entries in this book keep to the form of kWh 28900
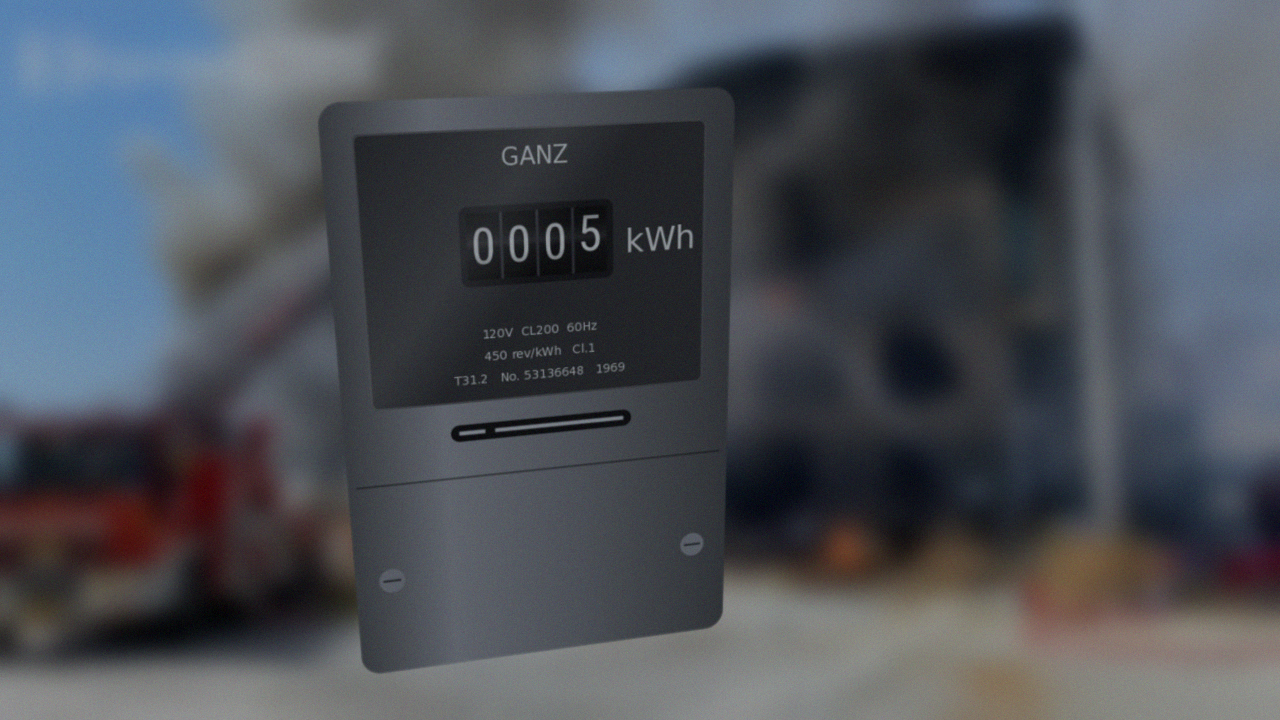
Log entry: kWh 5
